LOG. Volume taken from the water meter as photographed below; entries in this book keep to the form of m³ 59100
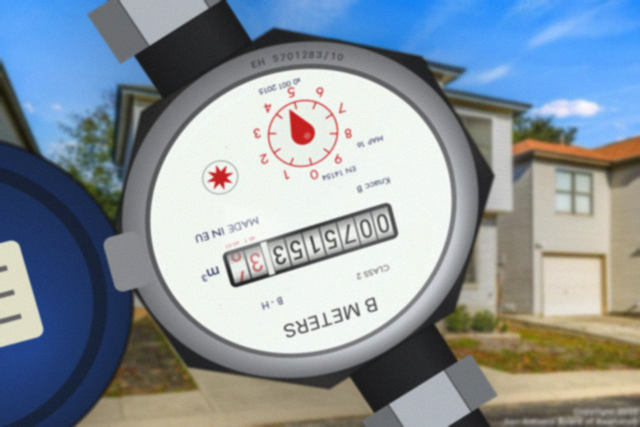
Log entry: m³ 75153.374
